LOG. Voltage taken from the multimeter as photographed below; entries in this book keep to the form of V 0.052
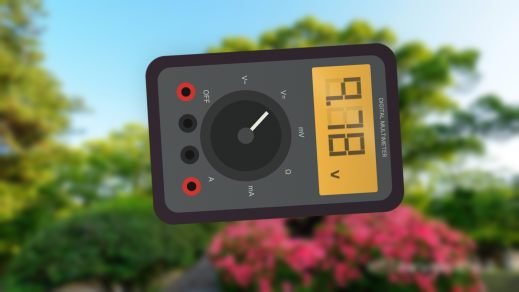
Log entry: V 9.78
